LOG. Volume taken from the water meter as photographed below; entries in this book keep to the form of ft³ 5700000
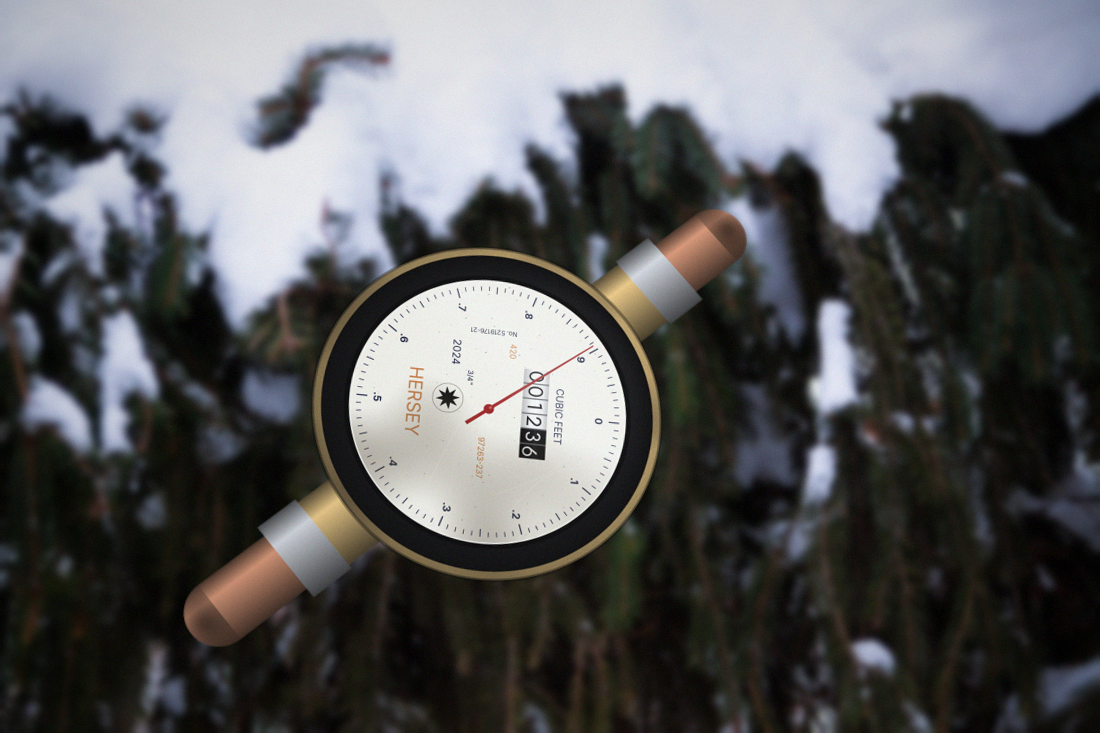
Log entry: ft³ 1235.89
